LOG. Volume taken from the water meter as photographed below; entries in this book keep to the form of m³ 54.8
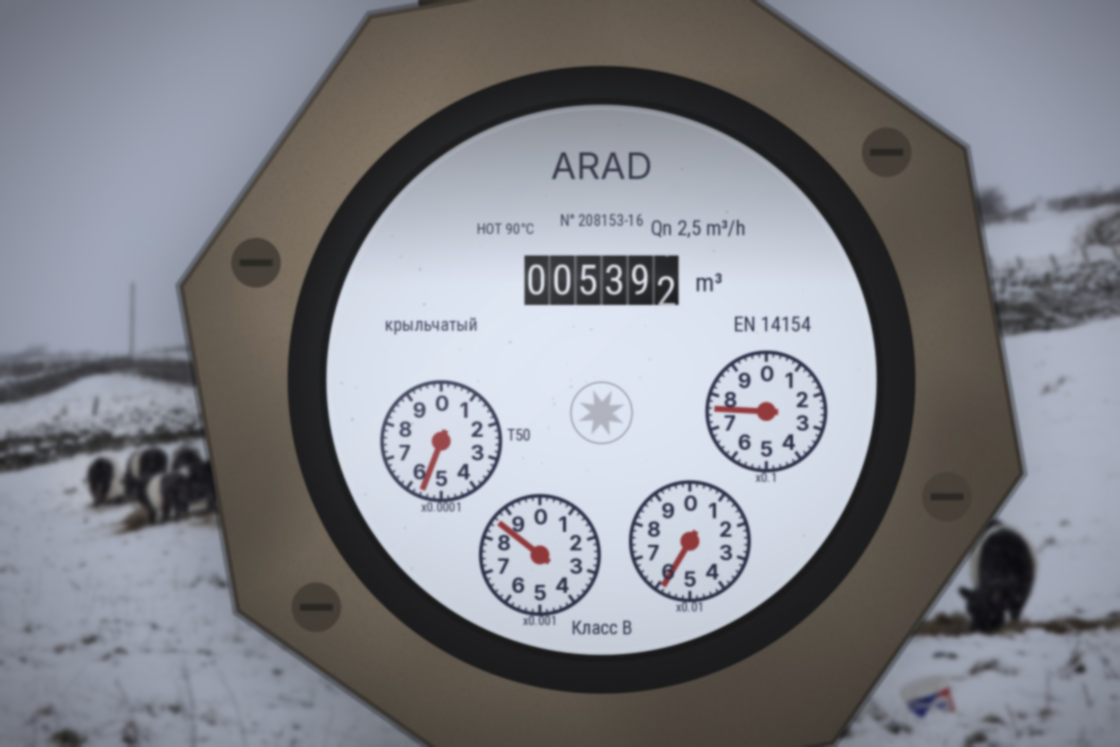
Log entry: m³ 5391.7585
